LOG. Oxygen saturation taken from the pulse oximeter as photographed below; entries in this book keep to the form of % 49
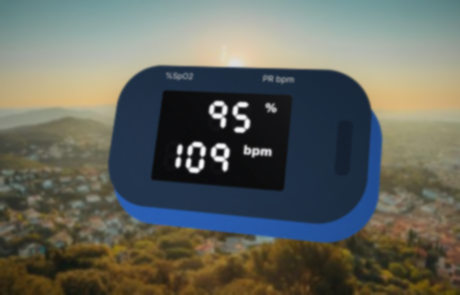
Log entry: % 95
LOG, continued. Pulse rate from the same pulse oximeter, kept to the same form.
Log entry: bpm 109
